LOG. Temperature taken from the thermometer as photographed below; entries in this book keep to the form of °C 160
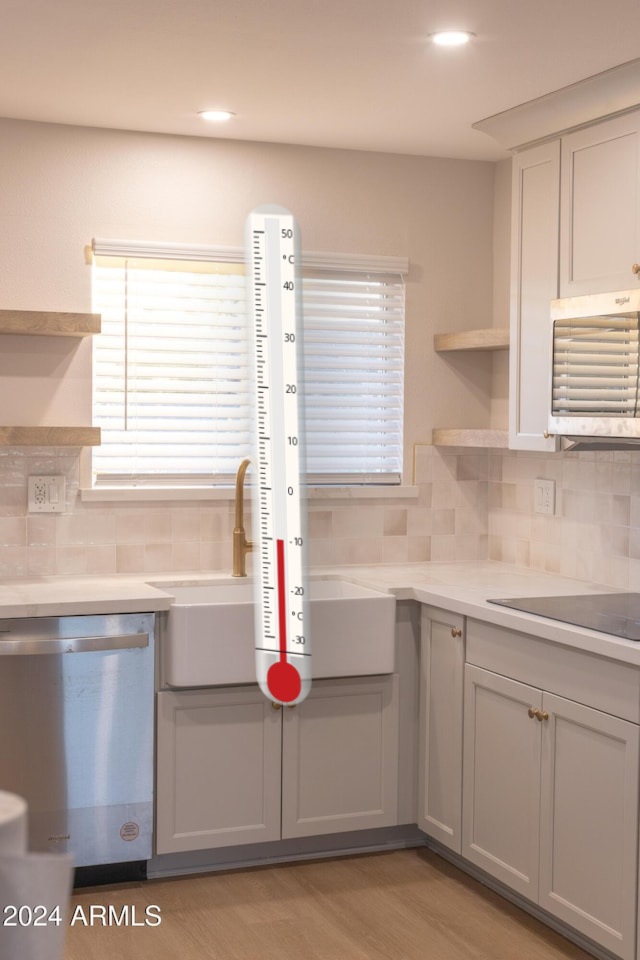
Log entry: °C -10
